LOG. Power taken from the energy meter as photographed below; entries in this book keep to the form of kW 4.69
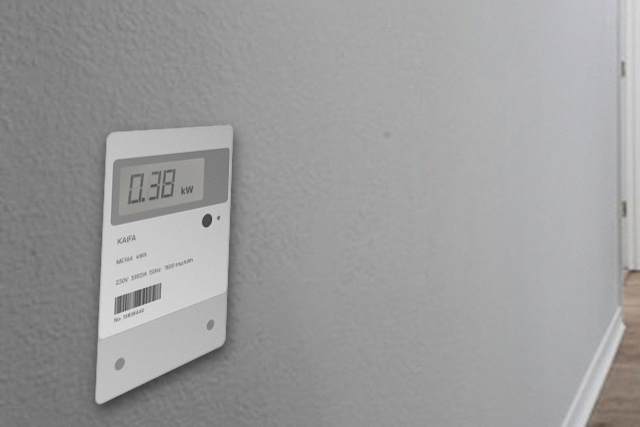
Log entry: kW 0.38
